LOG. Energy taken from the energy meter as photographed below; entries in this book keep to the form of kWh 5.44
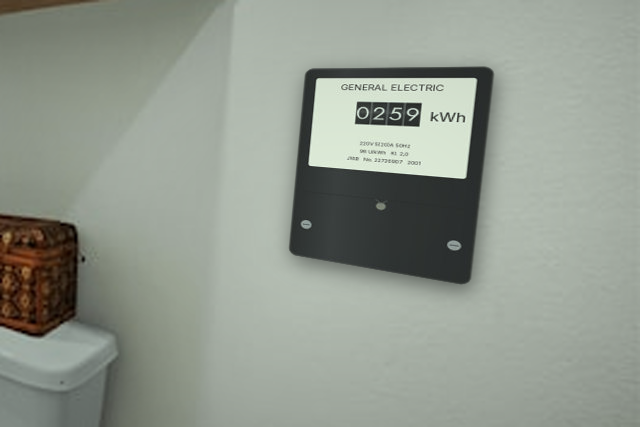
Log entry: kWh 259
